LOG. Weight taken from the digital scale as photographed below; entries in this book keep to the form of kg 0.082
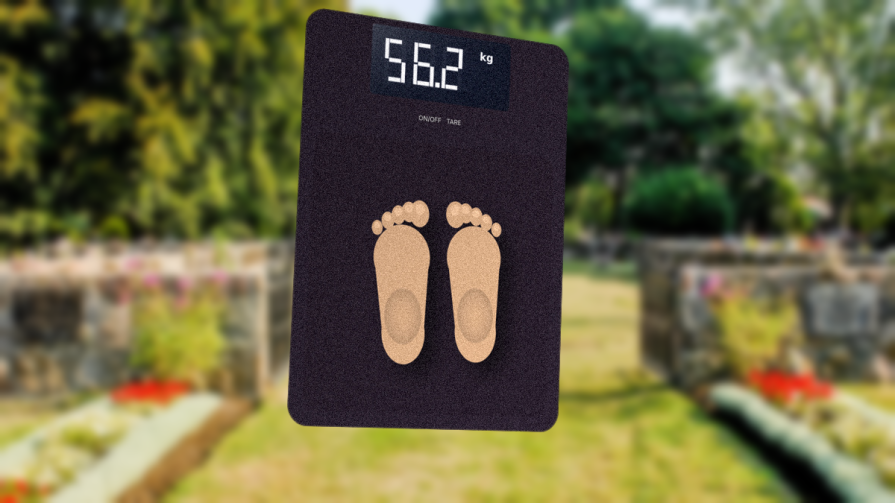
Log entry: kg 56.2
